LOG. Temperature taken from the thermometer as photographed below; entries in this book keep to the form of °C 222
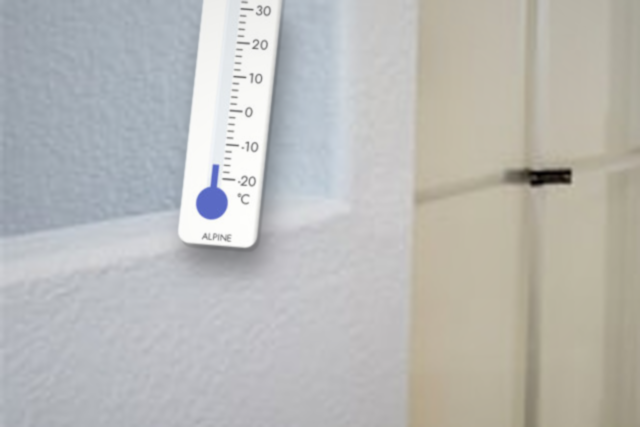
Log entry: °C -16
